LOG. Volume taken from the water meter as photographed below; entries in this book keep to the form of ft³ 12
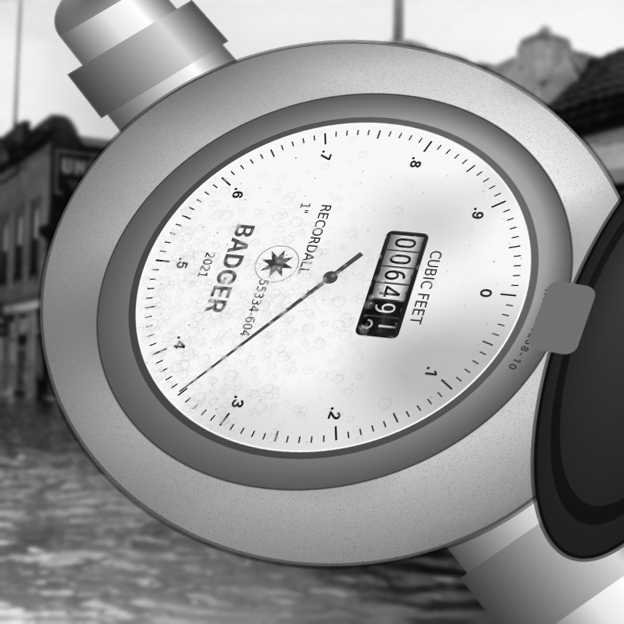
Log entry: ft³ 6491.35
